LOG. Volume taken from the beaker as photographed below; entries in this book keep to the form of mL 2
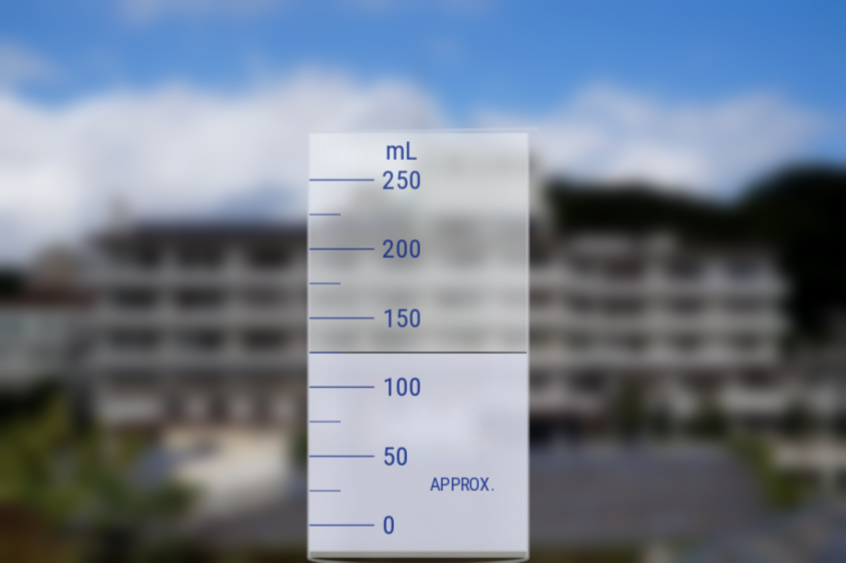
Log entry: mL 125
